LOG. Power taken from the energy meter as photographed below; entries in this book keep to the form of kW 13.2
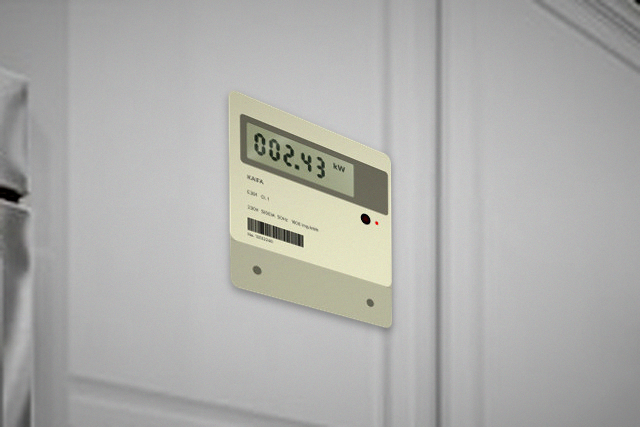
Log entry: kW 2.43
